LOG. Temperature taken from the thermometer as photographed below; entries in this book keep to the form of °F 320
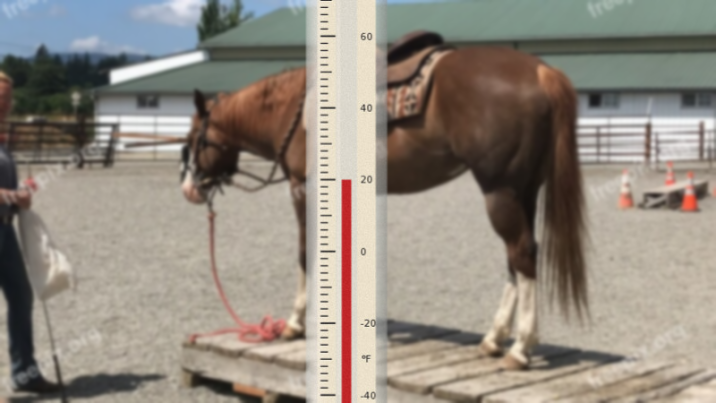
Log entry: °F 20
